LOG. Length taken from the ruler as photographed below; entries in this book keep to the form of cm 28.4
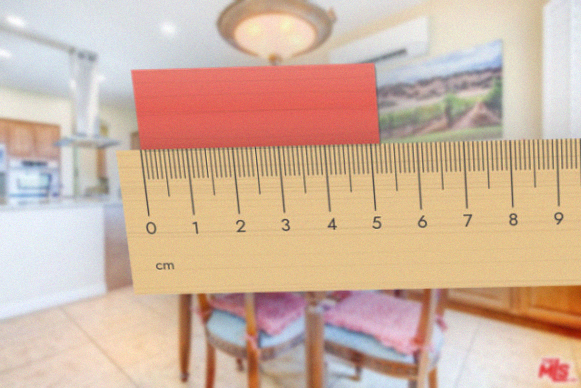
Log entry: cm 5.2
